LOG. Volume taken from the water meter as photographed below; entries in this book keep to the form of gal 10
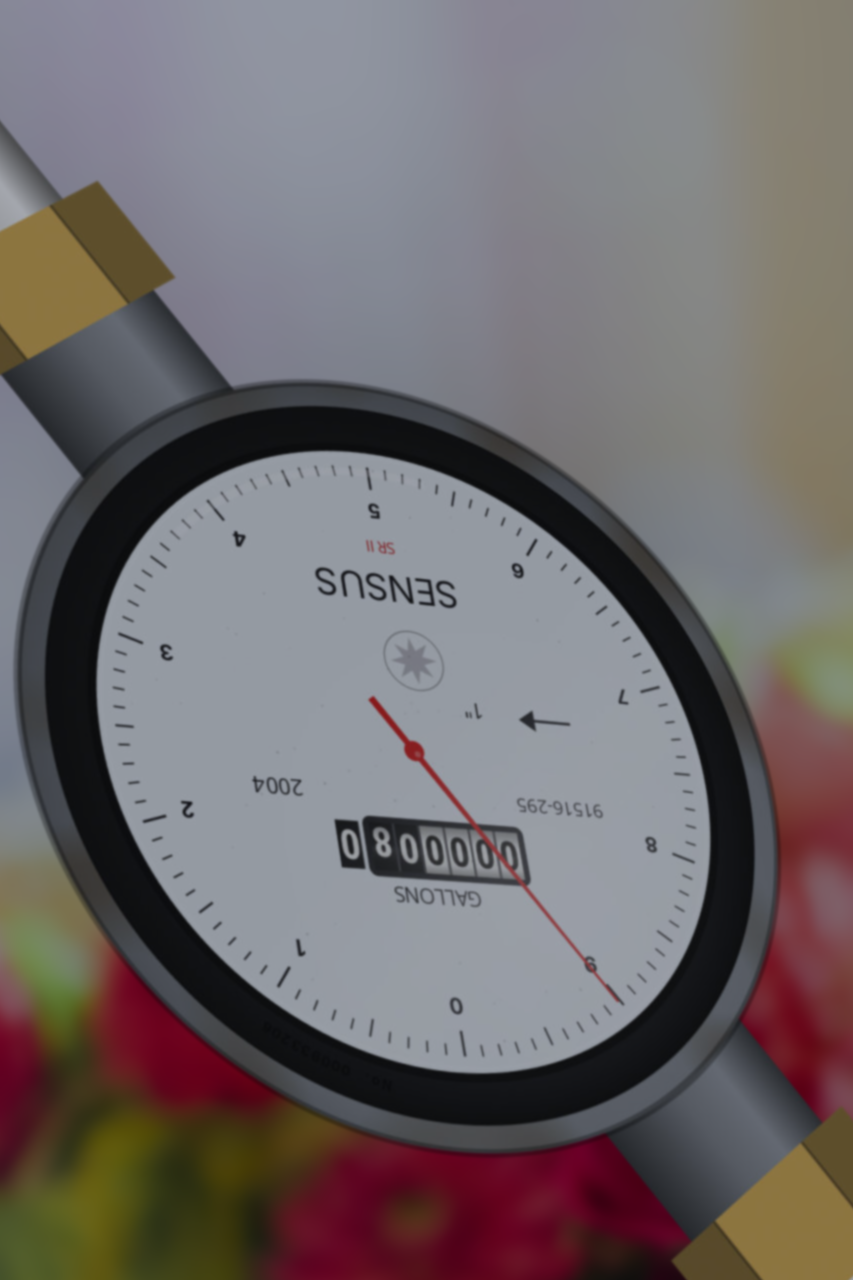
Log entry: gal 79.0
